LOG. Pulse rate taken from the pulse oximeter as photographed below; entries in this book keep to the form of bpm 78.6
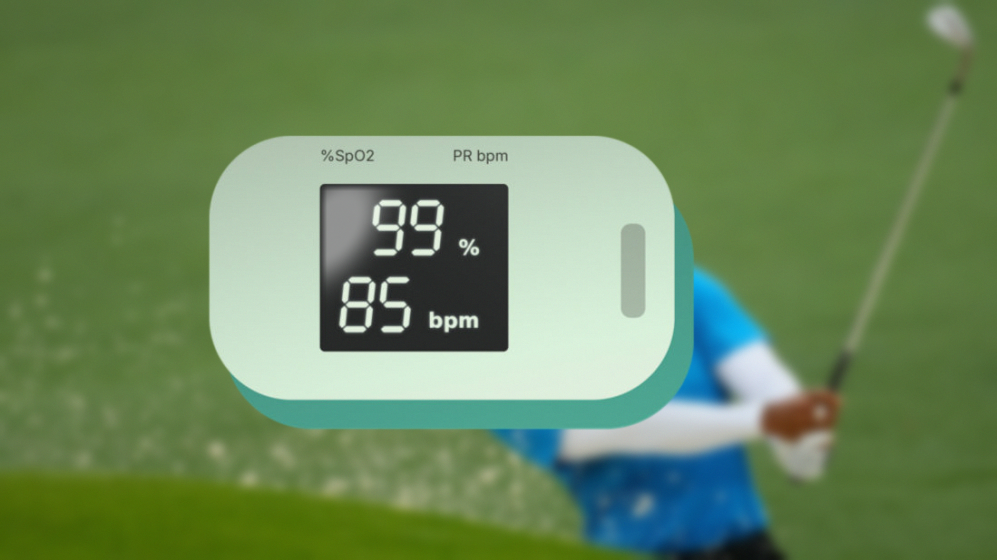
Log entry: bpm 85
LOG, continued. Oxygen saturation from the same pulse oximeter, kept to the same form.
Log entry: % 99
